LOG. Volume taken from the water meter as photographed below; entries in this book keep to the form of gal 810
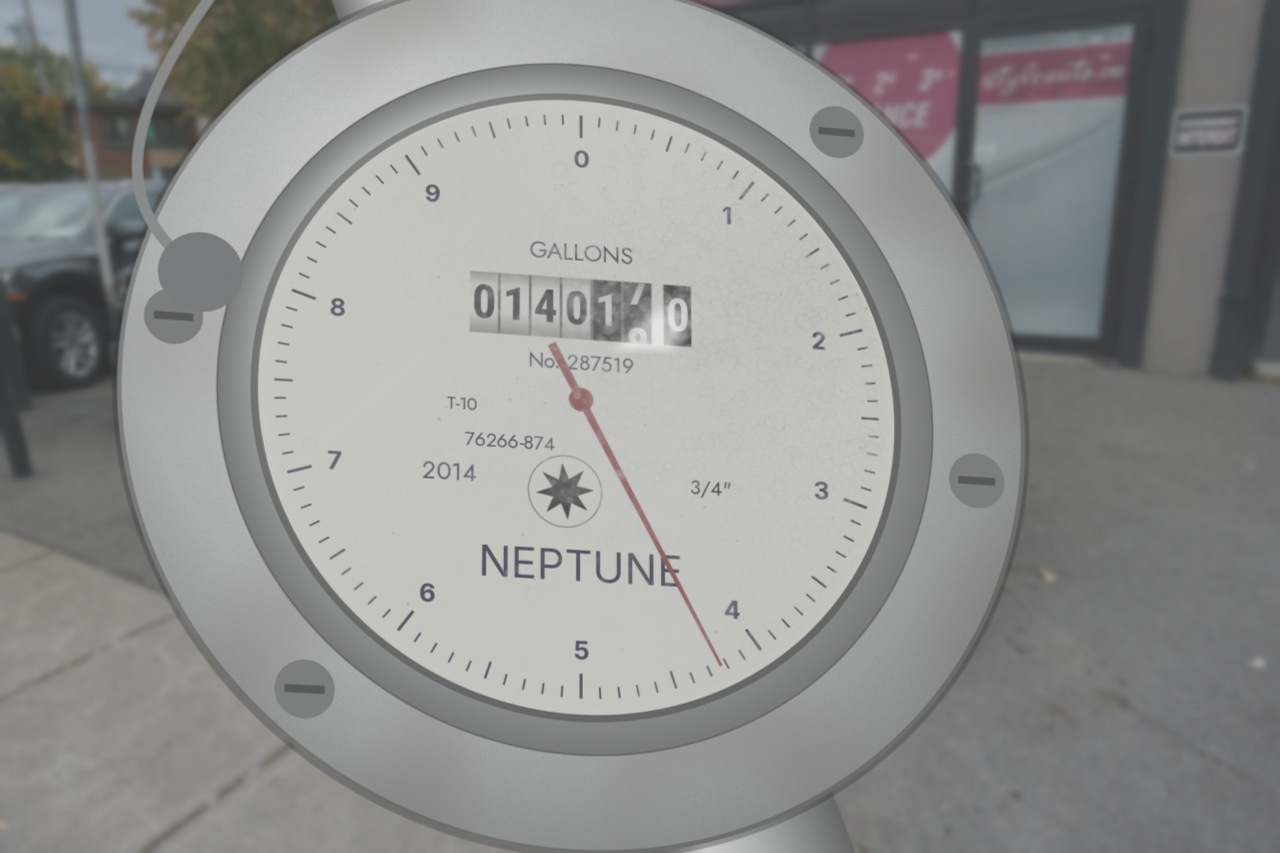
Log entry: gal 140174.2
